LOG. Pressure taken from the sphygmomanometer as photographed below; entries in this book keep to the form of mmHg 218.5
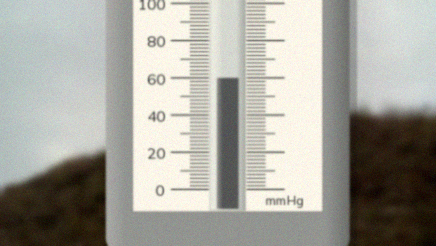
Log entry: mmHg 60
